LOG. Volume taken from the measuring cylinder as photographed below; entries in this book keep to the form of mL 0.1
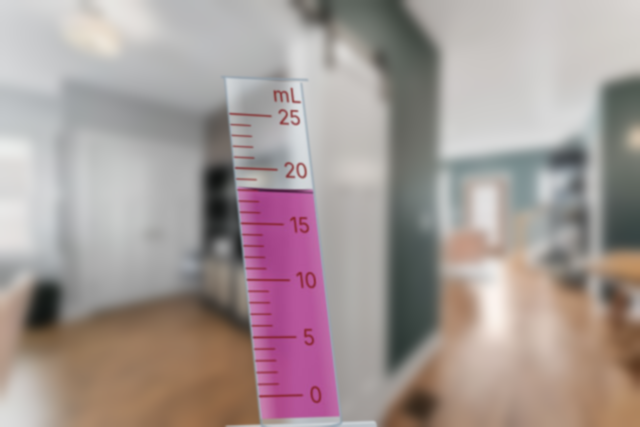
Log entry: mL 18
